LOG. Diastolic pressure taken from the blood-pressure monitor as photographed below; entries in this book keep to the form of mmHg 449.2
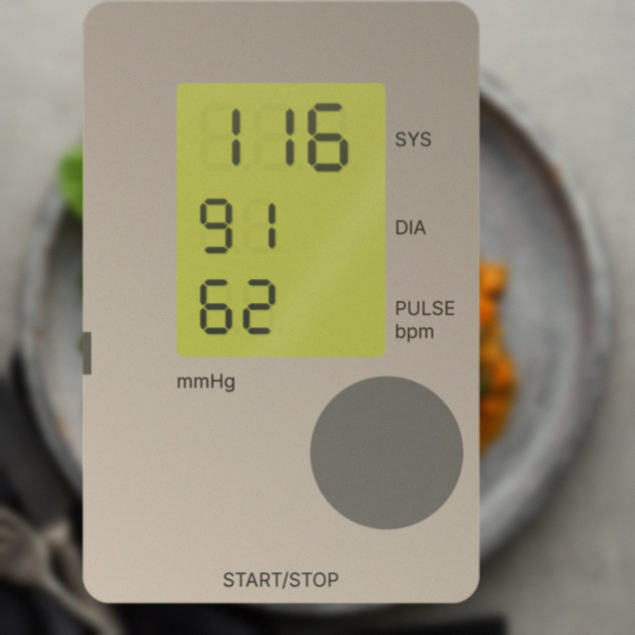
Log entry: mmHg 91
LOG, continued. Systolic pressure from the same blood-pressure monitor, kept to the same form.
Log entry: mmHg 116
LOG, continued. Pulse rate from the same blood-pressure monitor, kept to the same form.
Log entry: bpm 62
